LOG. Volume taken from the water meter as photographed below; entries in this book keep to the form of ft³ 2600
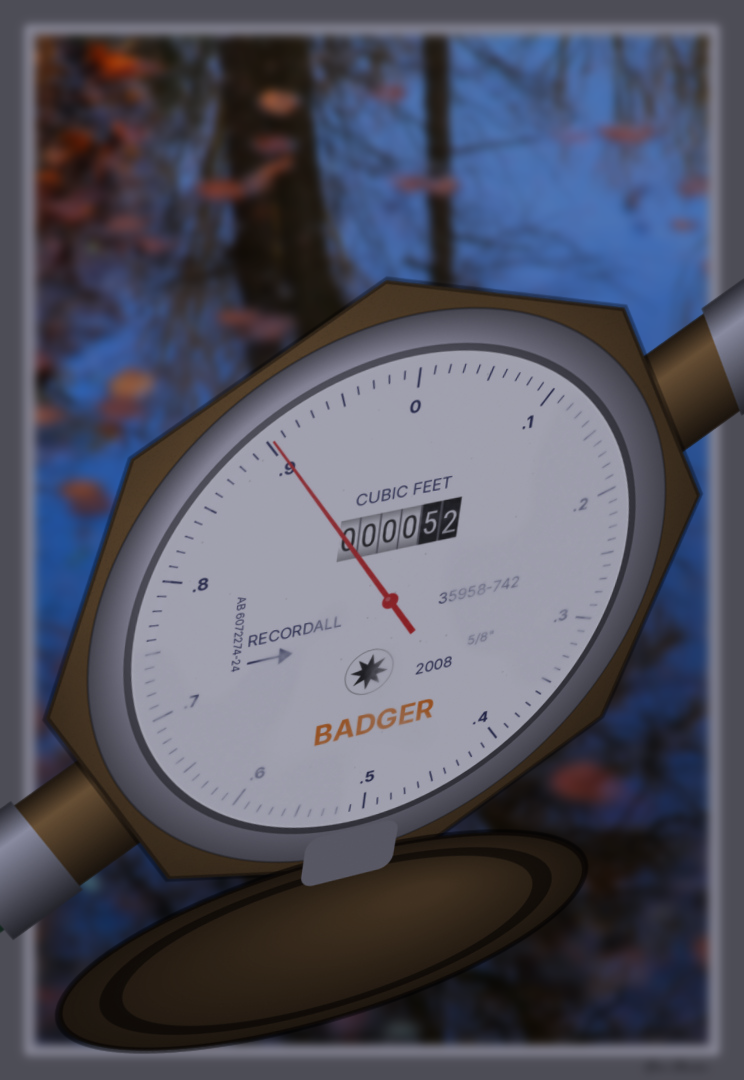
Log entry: ft³ 51.90
